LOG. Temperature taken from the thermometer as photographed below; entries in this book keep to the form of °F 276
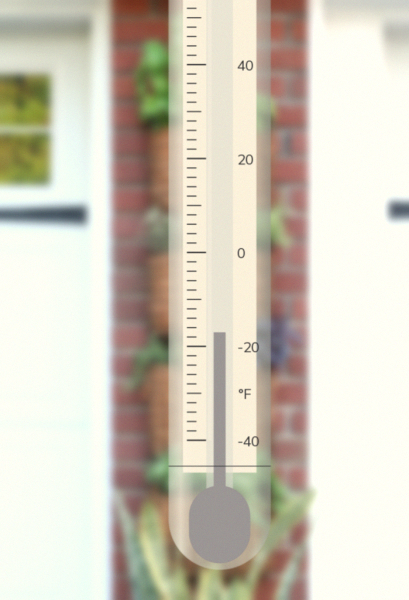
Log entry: °F -17
